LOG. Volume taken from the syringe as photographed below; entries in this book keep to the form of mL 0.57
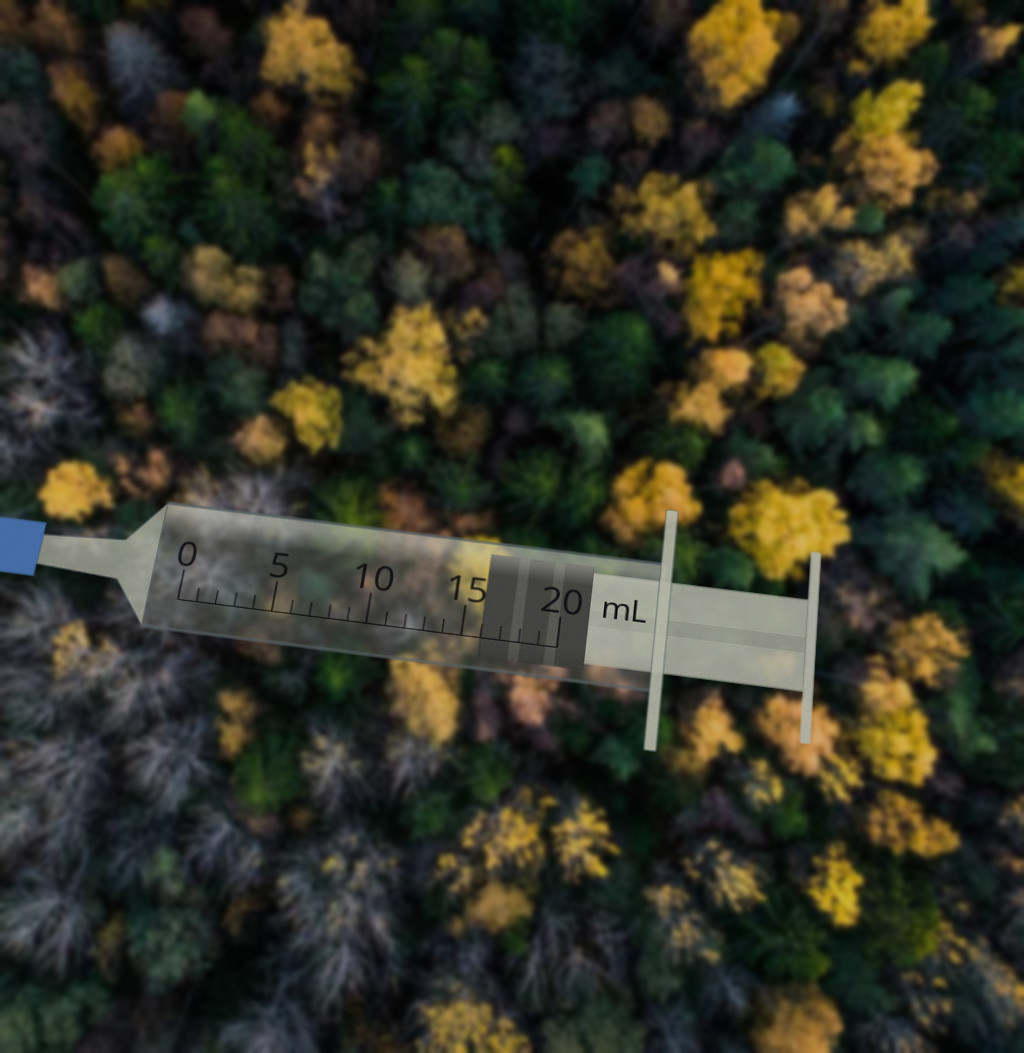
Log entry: mL 16
